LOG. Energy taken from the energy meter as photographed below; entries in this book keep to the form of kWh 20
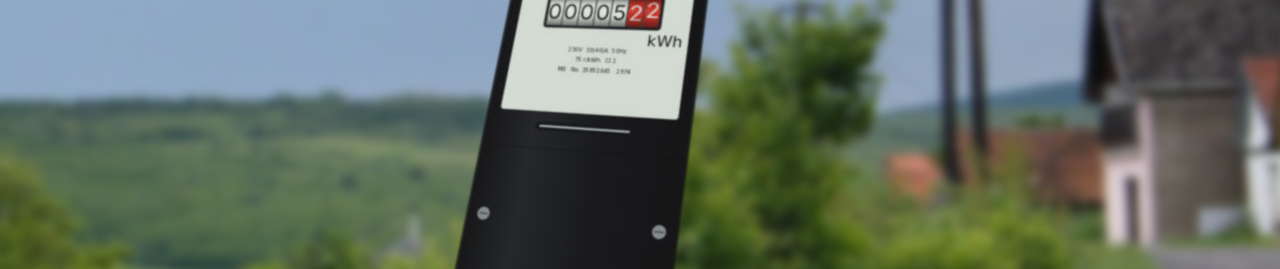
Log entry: kWh 5.22
